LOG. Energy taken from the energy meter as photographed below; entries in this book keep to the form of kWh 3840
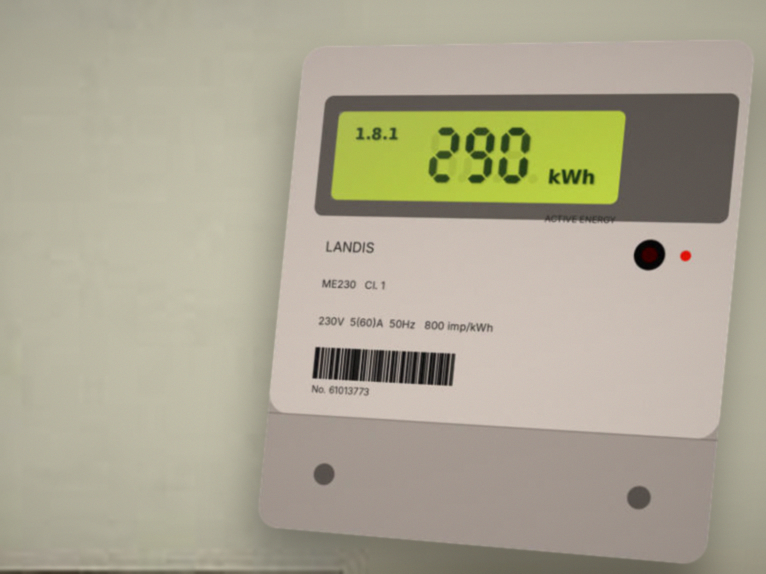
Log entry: kWh 290
